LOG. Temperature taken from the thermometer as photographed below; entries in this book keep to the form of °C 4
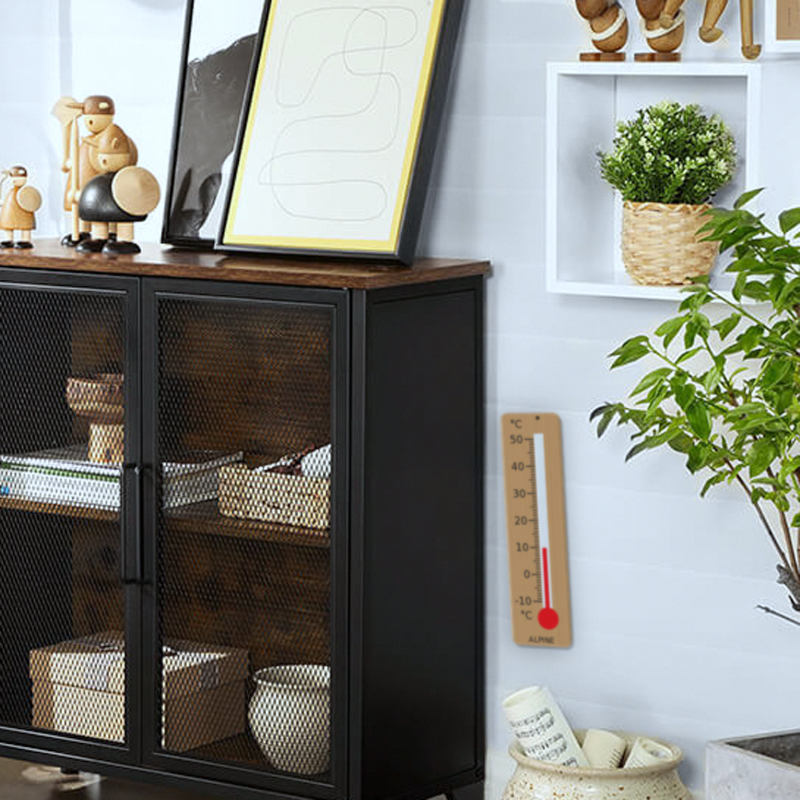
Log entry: °C 10
